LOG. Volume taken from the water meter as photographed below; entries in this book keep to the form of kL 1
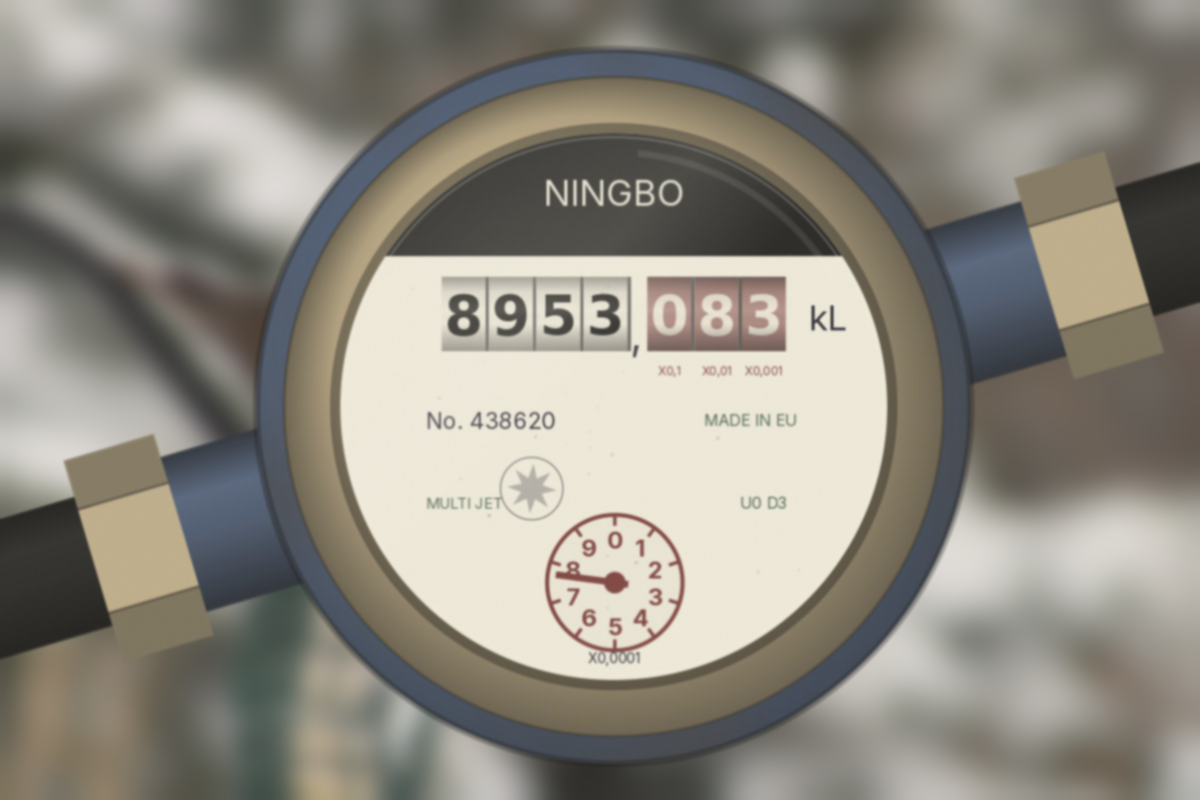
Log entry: kL 8953.0837
